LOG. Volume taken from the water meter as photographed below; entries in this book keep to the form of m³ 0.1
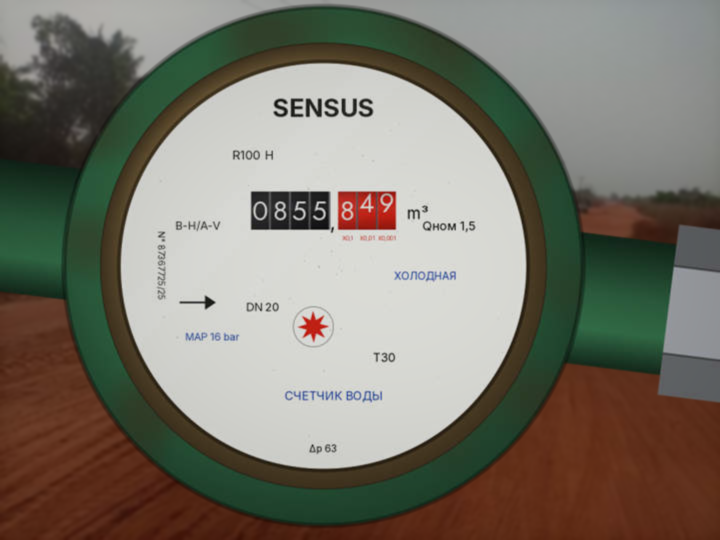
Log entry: m³ 855.849
